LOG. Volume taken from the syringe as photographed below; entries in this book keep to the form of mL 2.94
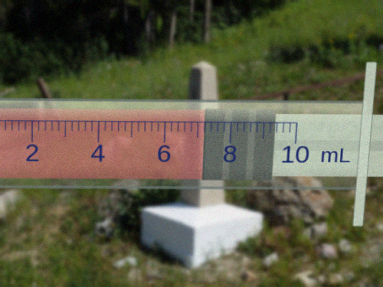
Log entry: mL 7.2
